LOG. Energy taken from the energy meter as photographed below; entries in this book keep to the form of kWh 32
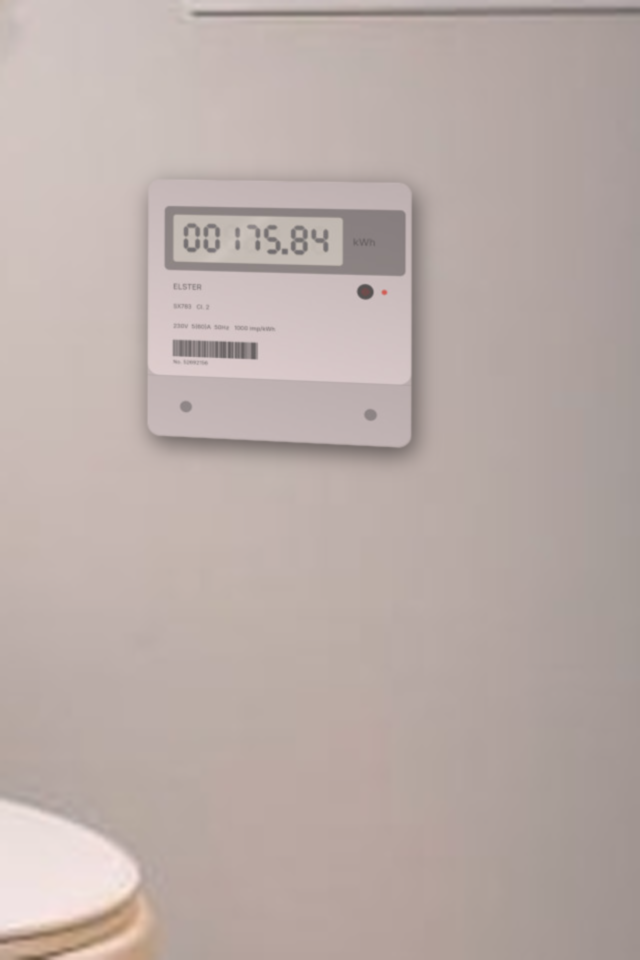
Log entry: kWh 175.84
